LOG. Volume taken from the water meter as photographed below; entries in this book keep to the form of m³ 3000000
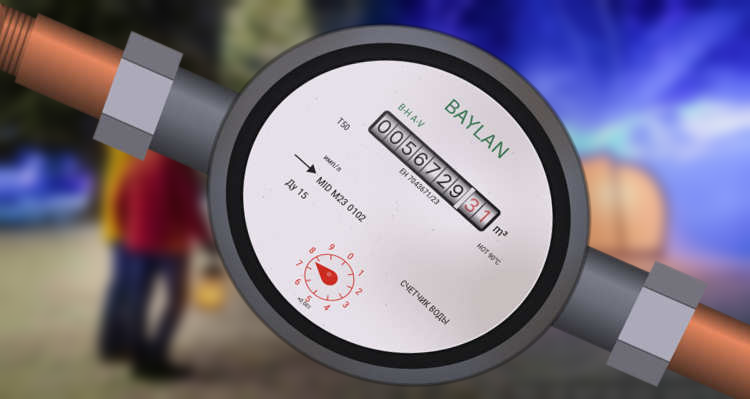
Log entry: m³ 56729.317
